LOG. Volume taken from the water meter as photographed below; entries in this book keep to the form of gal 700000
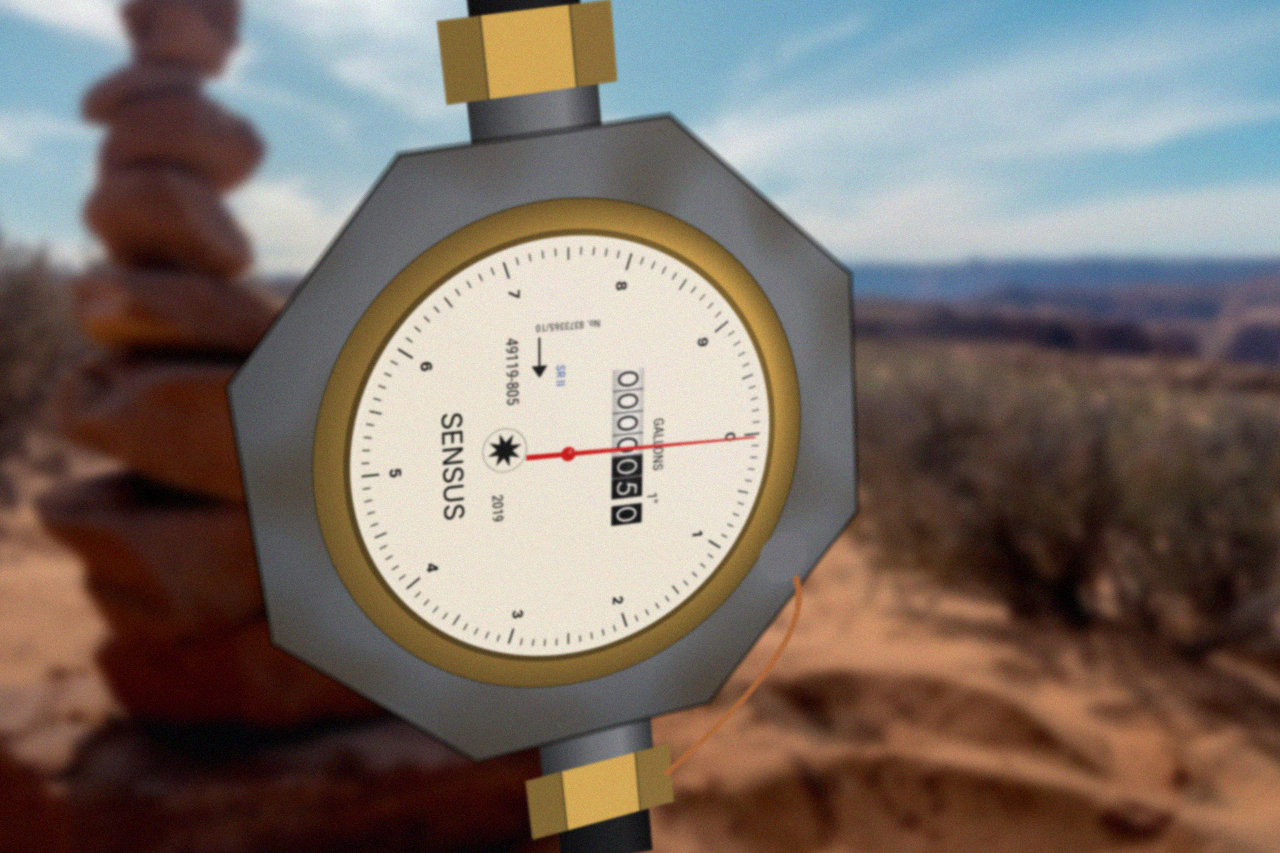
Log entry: gal 50.0
